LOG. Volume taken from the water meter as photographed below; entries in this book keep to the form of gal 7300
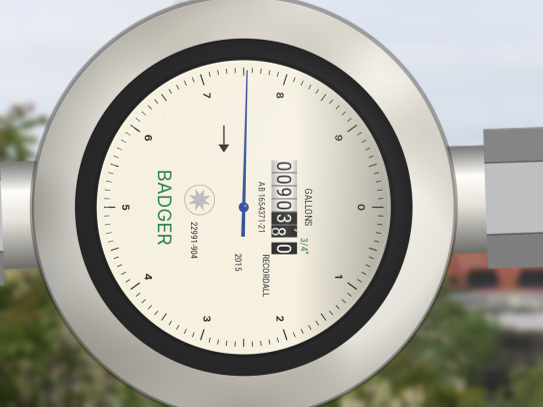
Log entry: gal 90377.5
